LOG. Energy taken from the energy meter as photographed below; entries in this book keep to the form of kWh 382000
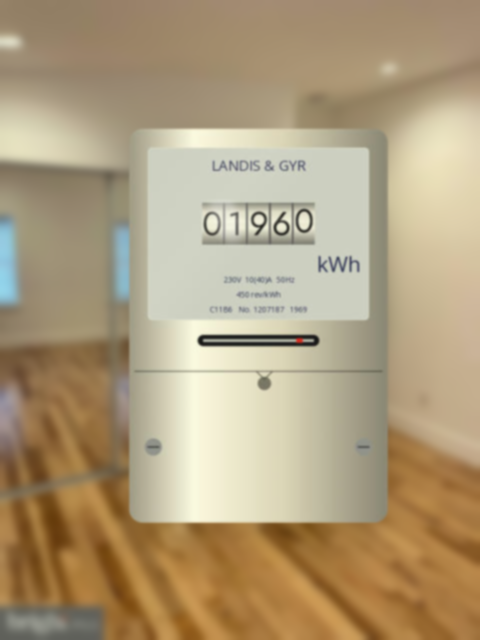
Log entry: kWh 1960
